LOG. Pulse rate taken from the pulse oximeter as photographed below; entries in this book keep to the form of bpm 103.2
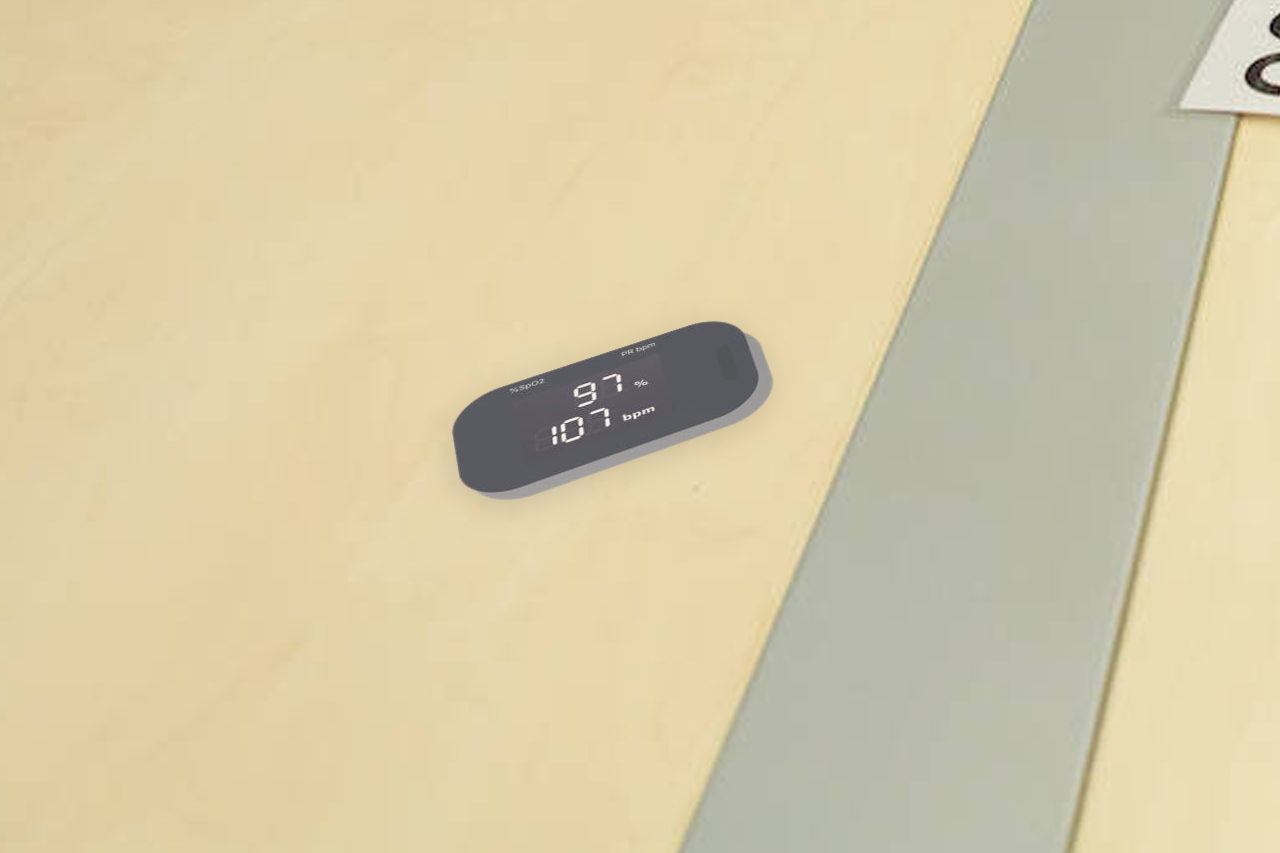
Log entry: bpm 107
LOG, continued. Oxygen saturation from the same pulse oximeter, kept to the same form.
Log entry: % 97
